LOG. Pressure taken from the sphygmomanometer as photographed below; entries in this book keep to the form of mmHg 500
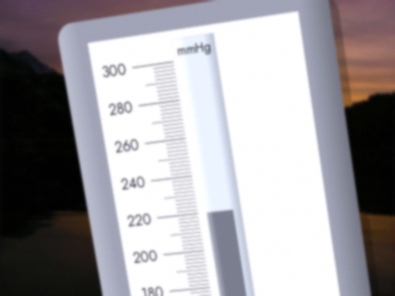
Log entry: mmHg 220
